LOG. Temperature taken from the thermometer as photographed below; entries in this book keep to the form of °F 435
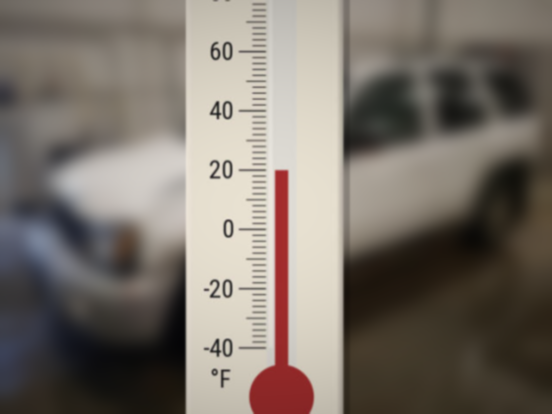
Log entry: °F 20
